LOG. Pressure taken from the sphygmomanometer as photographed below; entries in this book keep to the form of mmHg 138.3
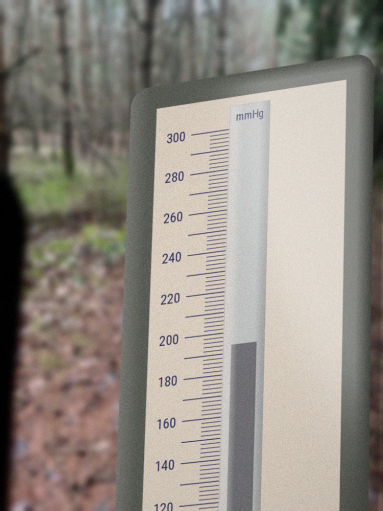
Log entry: mmHg 194
